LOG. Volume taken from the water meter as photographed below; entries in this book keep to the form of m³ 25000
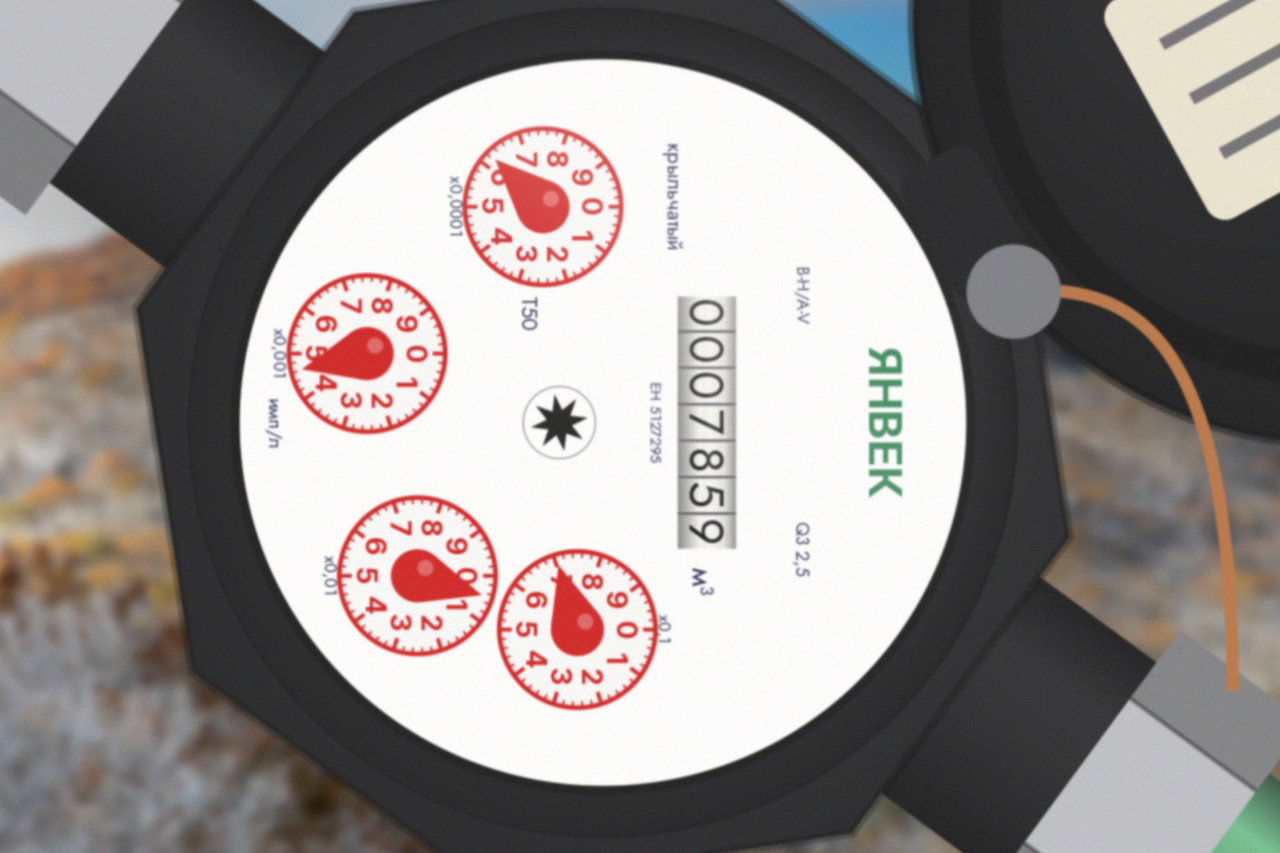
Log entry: m³ 7859.7046
